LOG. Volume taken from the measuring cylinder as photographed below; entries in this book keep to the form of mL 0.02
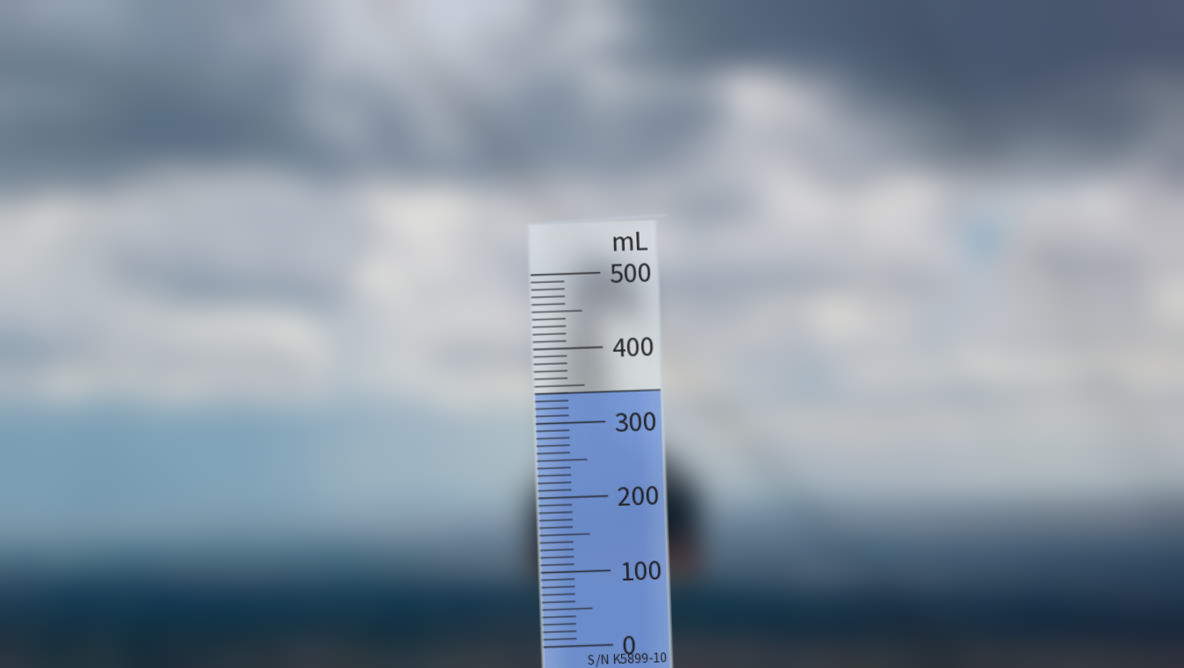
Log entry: mL 340
